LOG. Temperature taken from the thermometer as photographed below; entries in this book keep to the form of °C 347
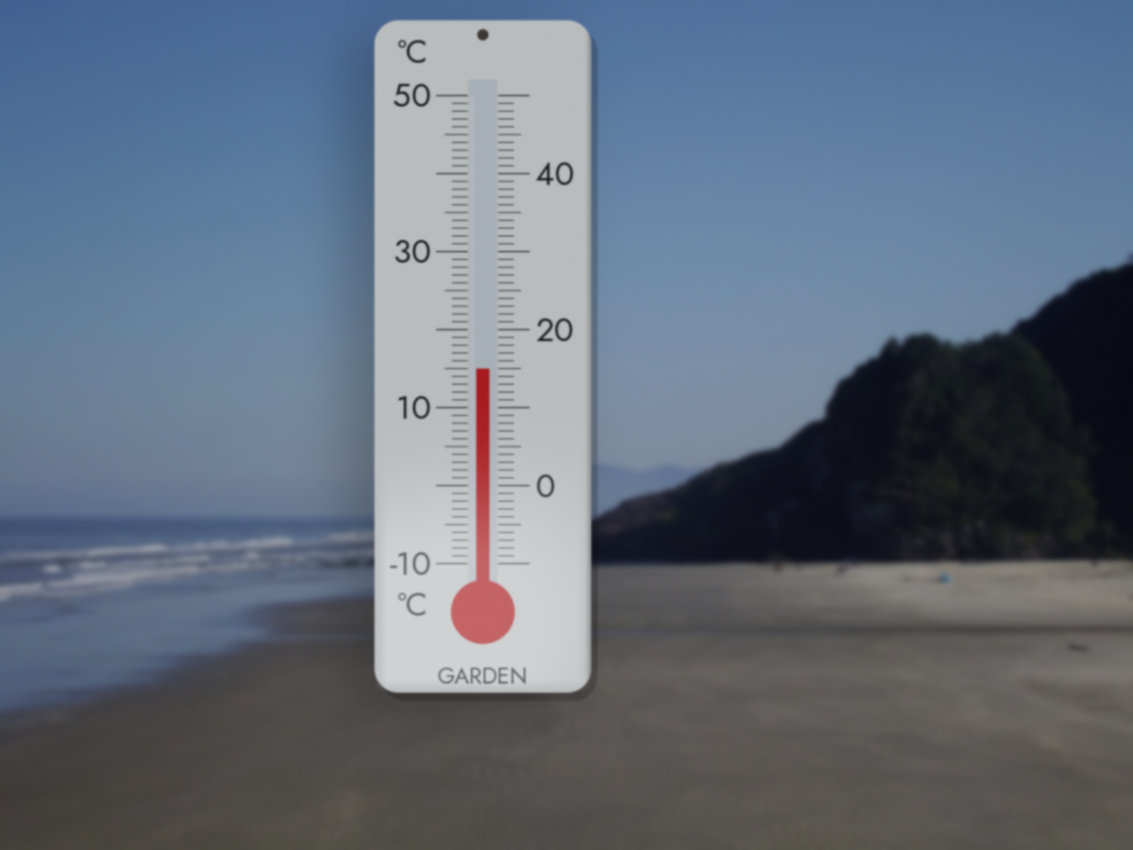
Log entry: °C 15
